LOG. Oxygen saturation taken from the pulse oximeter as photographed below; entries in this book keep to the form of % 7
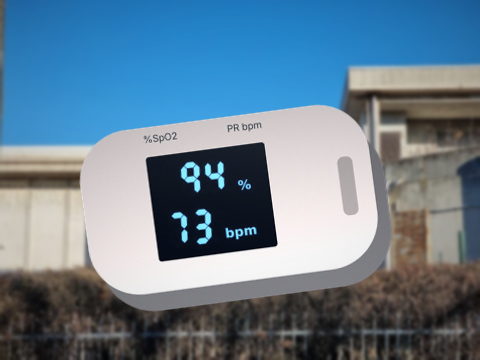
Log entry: % 94
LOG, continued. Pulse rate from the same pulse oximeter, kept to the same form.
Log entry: bpm 73
